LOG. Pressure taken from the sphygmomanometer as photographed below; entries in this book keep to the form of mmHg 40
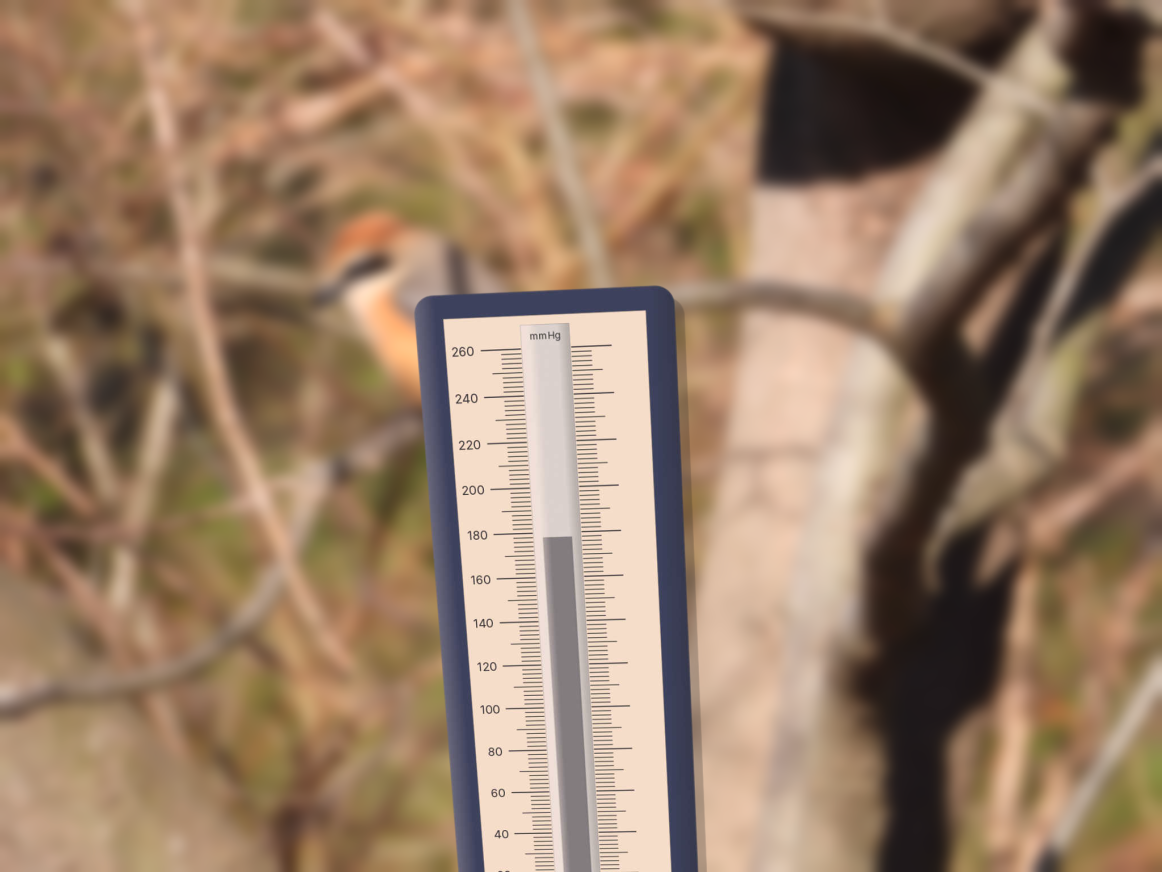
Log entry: mmHg 178
